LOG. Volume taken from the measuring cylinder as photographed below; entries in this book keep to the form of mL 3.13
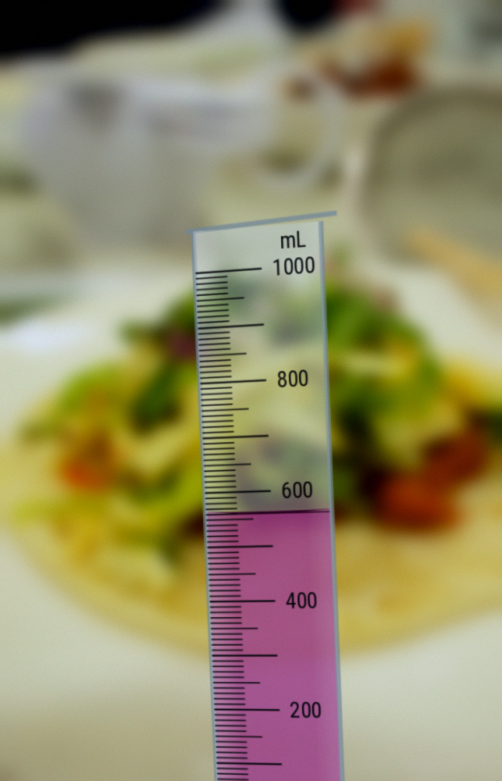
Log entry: mL 560
